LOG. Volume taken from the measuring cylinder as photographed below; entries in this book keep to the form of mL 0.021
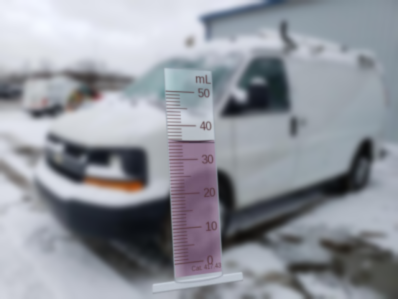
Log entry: mL 35
